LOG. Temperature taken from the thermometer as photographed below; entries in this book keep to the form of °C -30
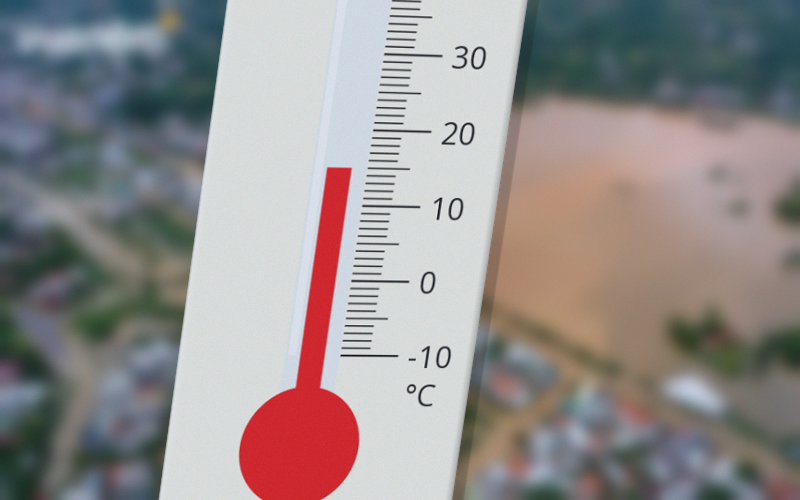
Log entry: °C 15
